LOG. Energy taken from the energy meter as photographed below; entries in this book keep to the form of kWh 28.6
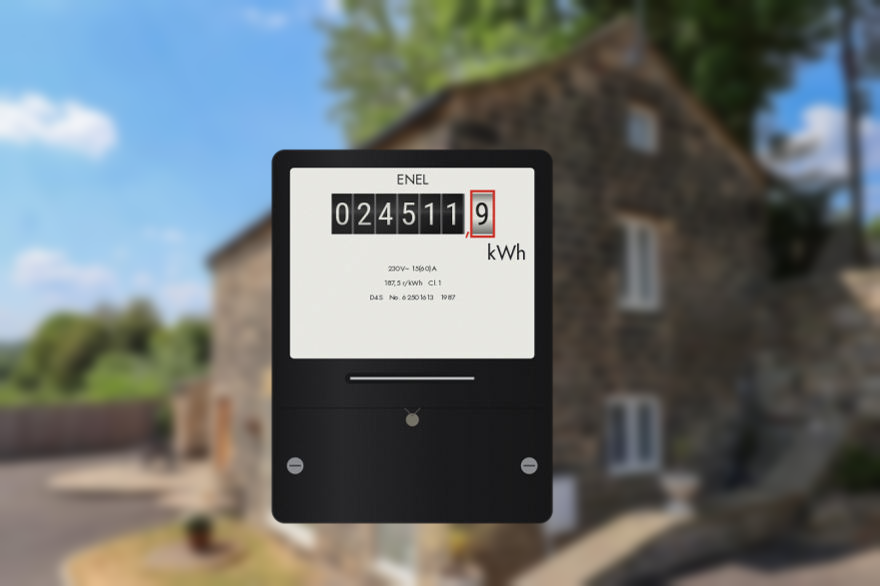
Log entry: kWh 24511.9
